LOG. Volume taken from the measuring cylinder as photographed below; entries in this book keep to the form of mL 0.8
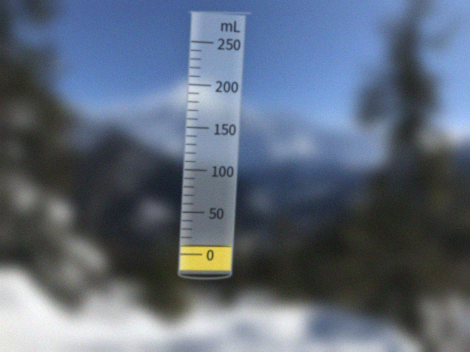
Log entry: mL 10
